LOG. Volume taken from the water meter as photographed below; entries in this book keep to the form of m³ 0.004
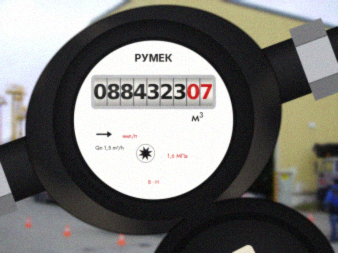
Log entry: m³ 884323.07
